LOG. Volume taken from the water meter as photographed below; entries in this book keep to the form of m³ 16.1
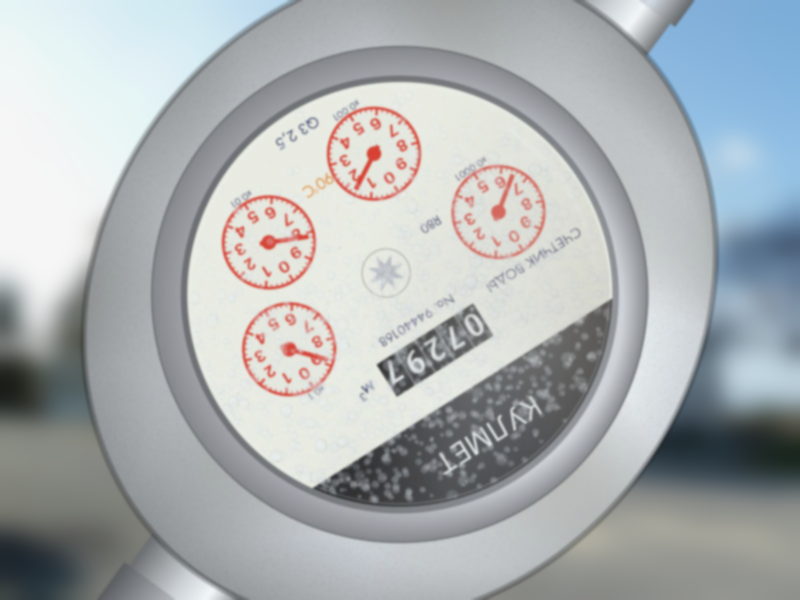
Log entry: m³ 7296.8816
